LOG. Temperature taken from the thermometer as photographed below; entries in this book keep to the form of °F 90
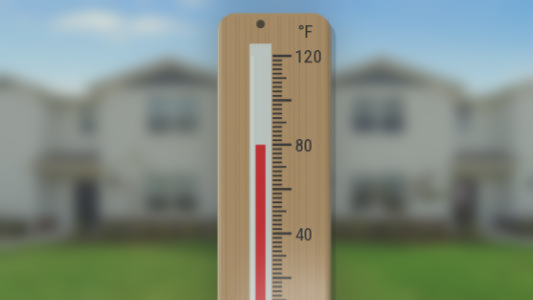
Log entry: °F 80
